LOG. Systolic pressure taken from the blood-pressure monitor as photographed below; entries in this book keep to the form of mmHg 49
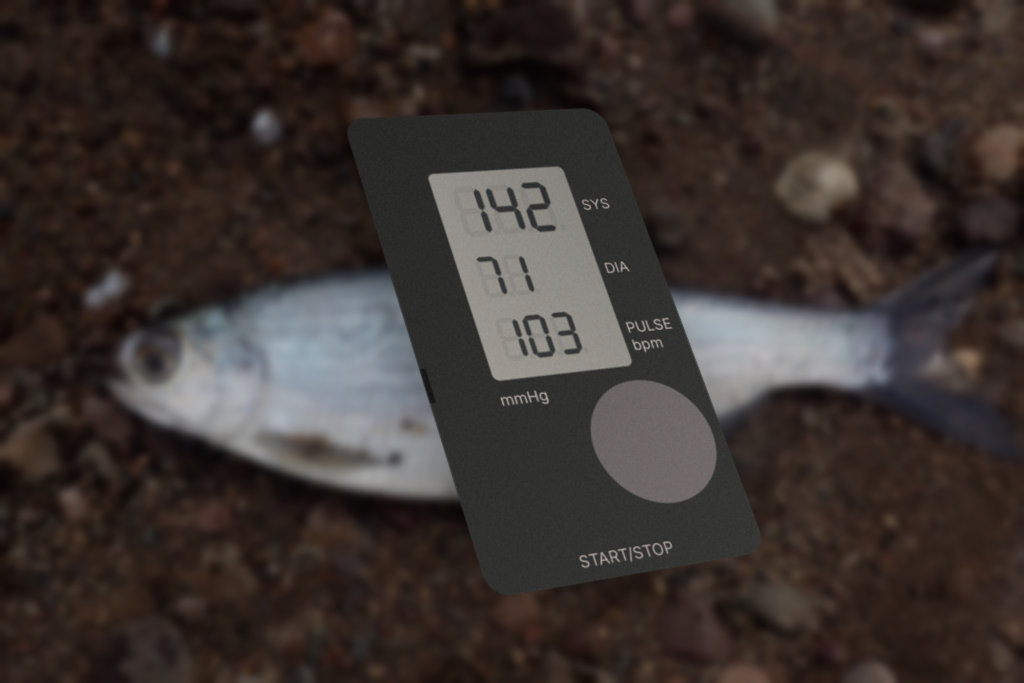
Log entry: mmHg 142
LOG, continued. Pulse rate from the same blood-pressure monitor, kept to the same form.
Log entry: bpm 103
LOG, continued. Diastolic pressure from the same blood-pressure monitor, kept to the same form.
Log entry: mmHg 71
